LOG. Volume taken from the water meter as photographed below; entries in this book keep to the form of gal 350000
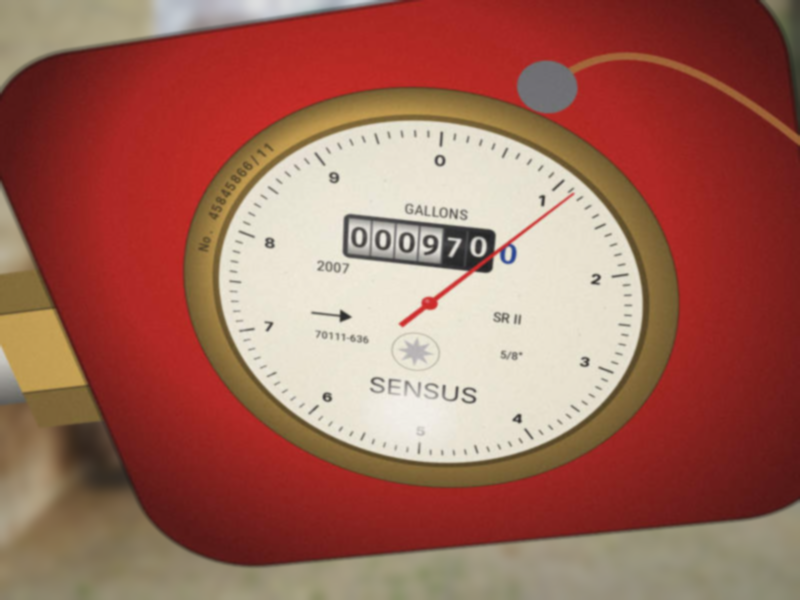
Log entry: gal 9701.1
